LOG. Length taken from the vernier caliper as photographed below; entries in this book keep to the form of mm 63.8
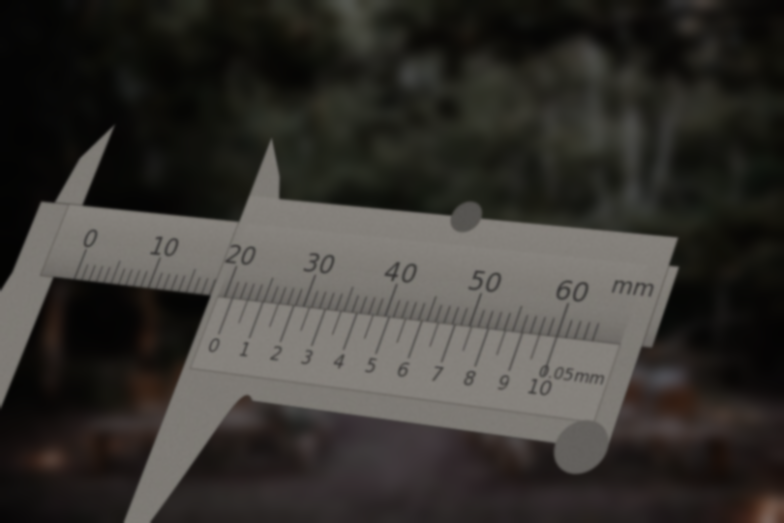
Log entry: mm 21.0
